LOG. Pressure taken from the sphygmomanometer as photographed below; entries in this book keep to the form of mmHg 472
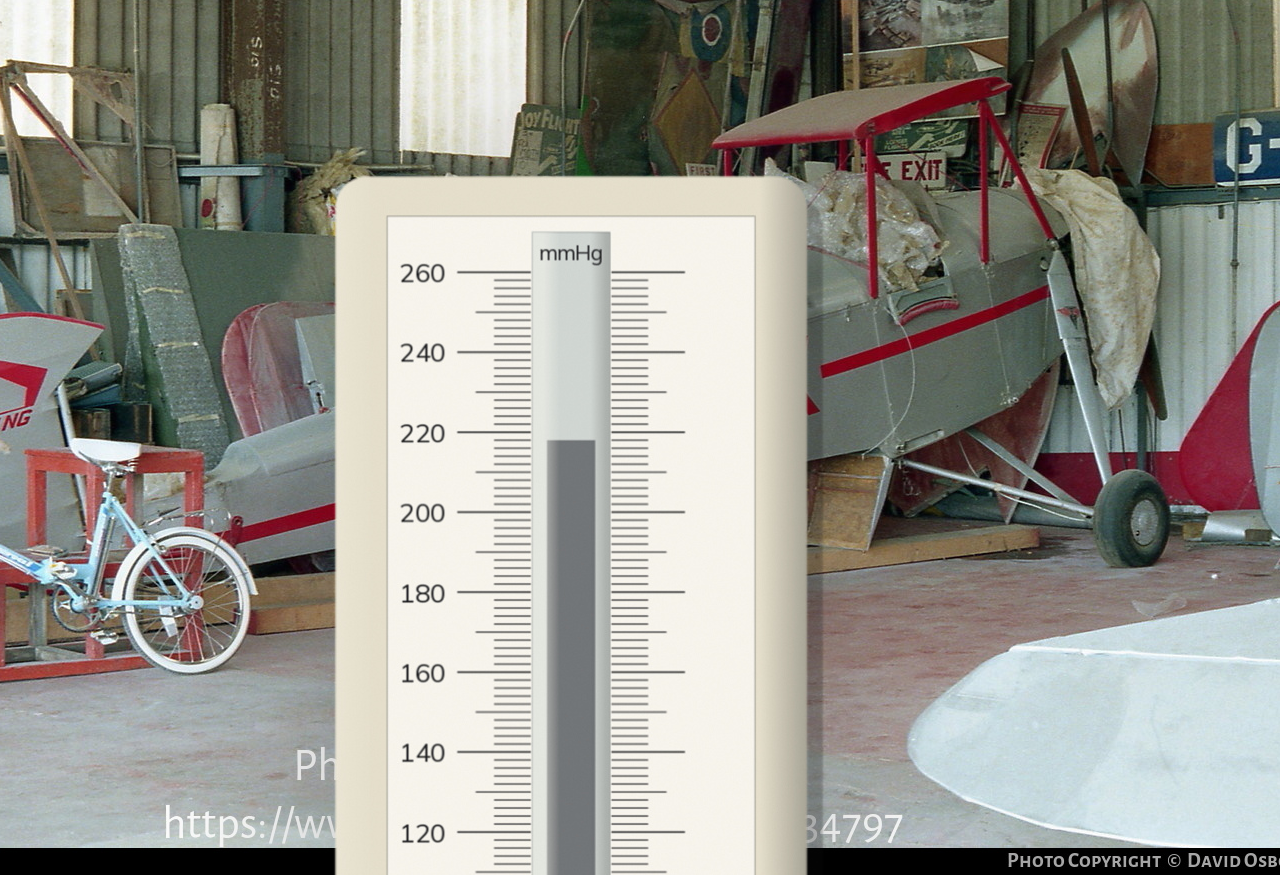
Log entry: mmHg 218
